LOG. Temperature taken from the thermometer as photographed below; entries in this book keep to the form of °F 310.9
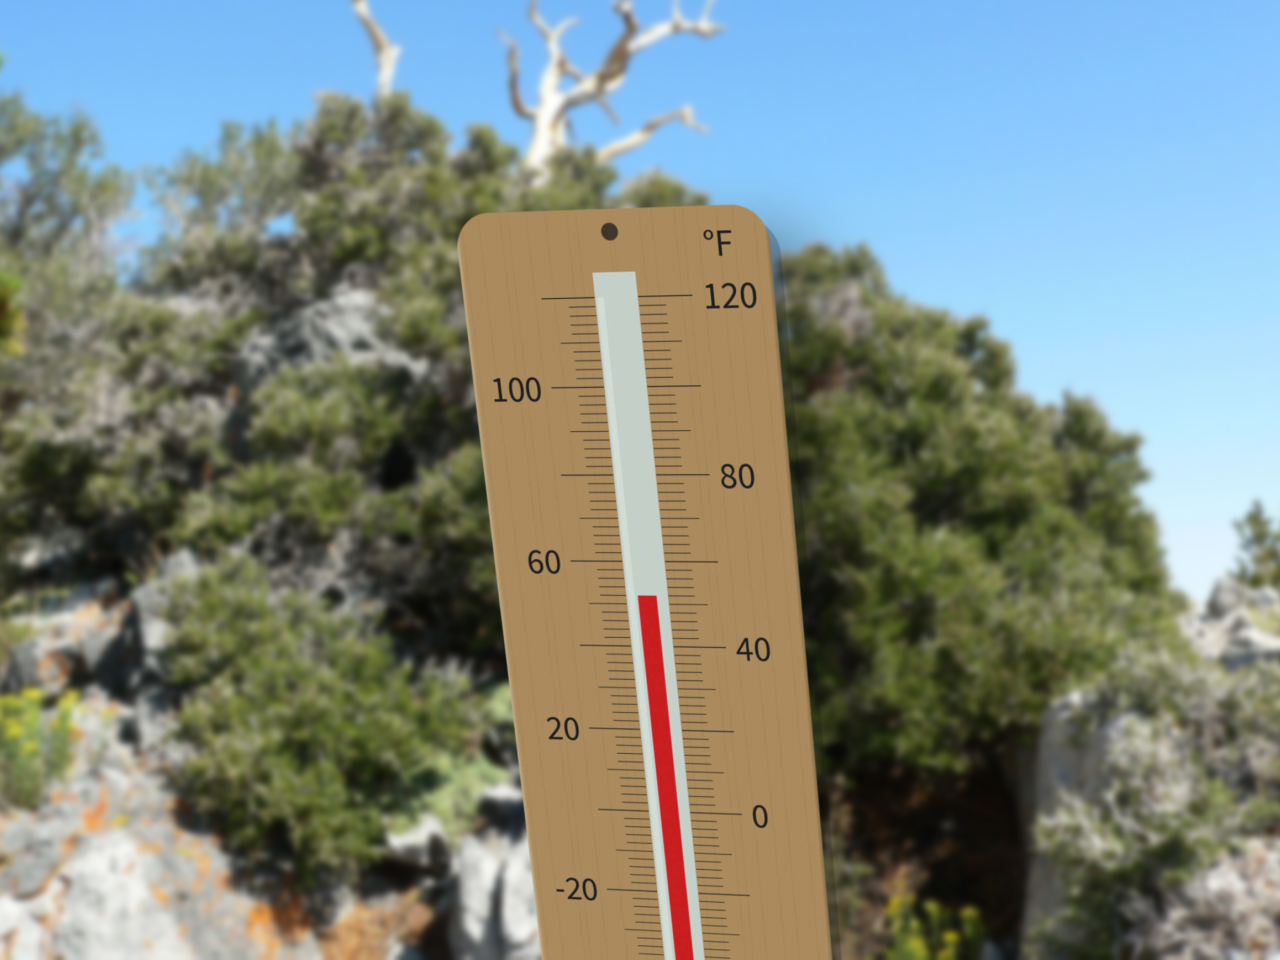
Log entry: °F 52
